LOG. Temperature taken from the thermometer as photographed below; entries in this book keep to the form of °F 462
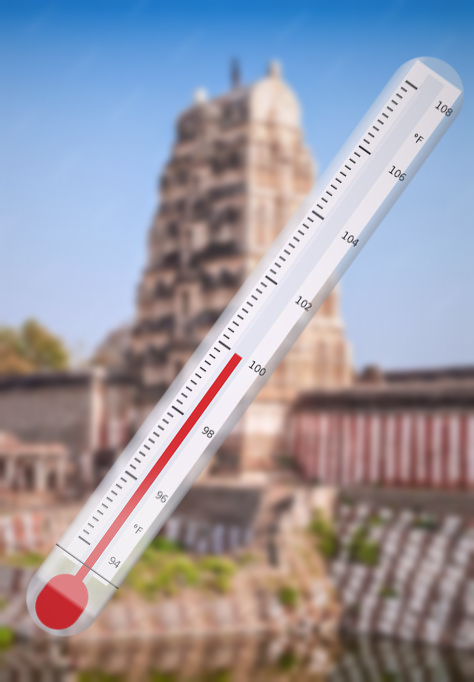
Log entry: °F 100
